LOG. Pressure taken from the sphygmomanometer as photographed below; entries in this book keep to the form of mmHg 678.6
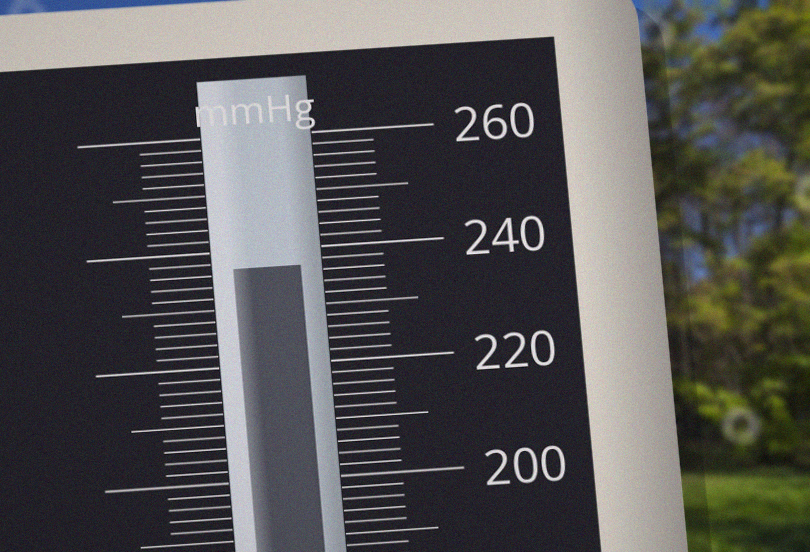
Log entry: mmHg 237
